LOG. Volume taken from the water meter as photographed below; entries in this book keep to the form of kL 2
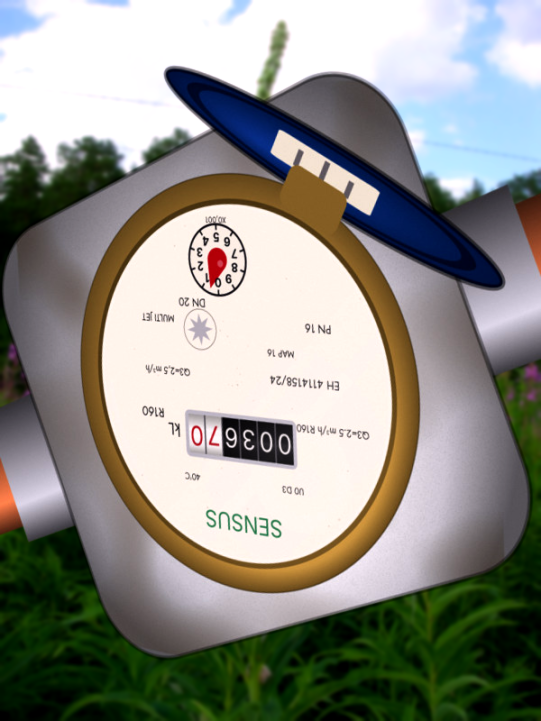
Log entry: kL 36.700
